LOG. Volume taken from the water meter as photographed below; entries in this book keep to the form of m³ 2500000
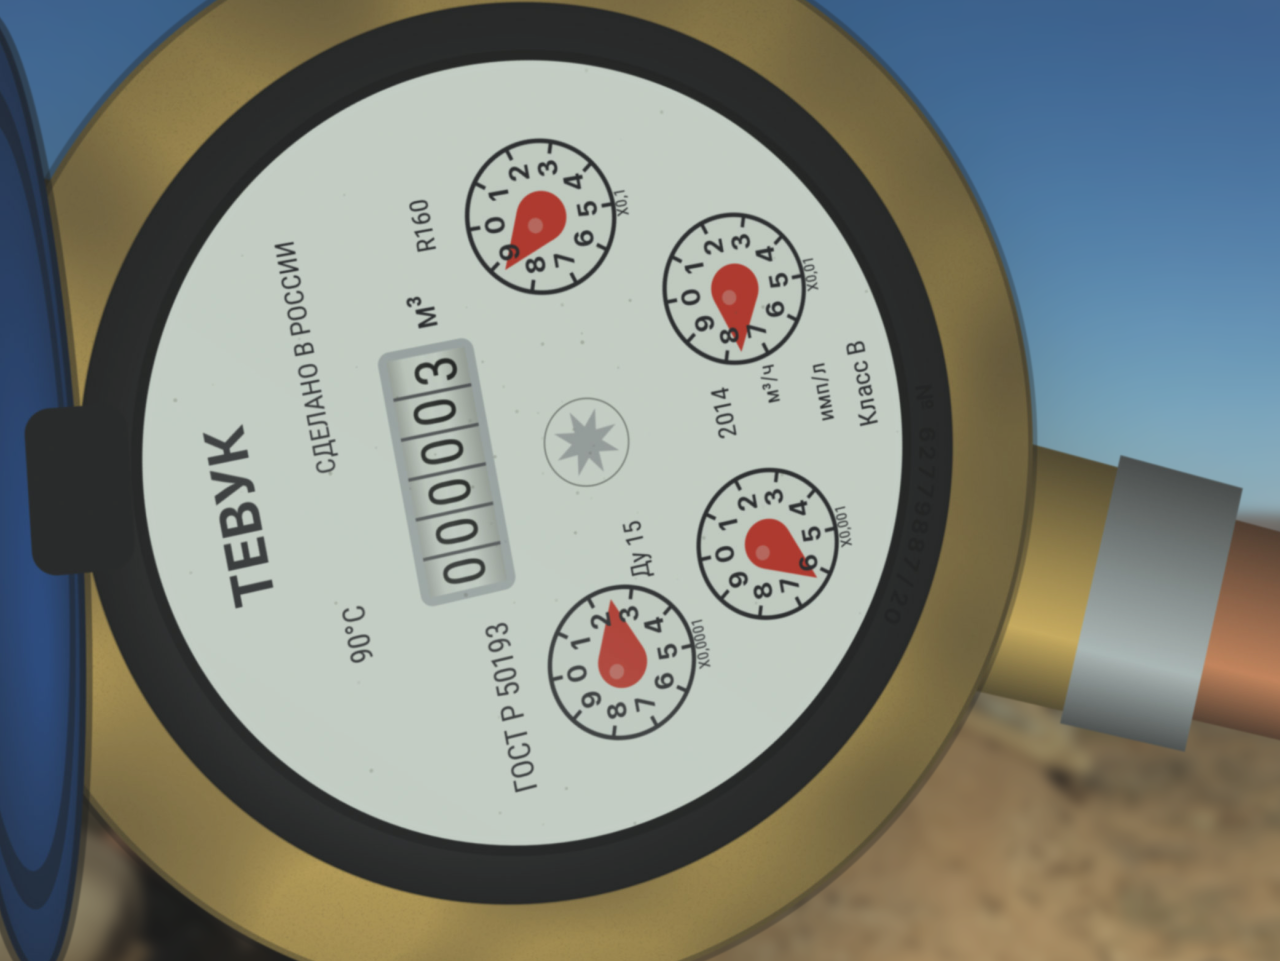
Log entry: m³ 2.8762
